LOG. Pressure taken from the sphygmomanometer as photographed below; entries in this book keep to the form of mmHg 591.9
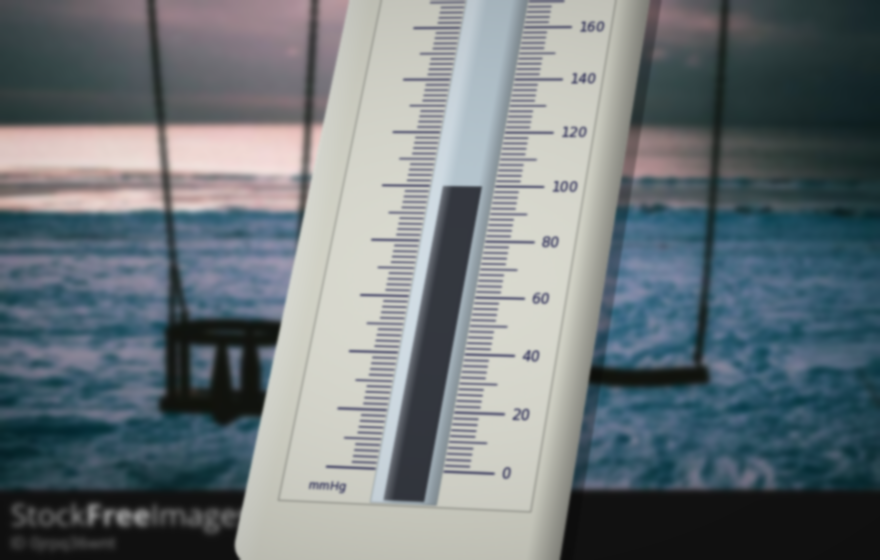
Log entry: mmHg 100
